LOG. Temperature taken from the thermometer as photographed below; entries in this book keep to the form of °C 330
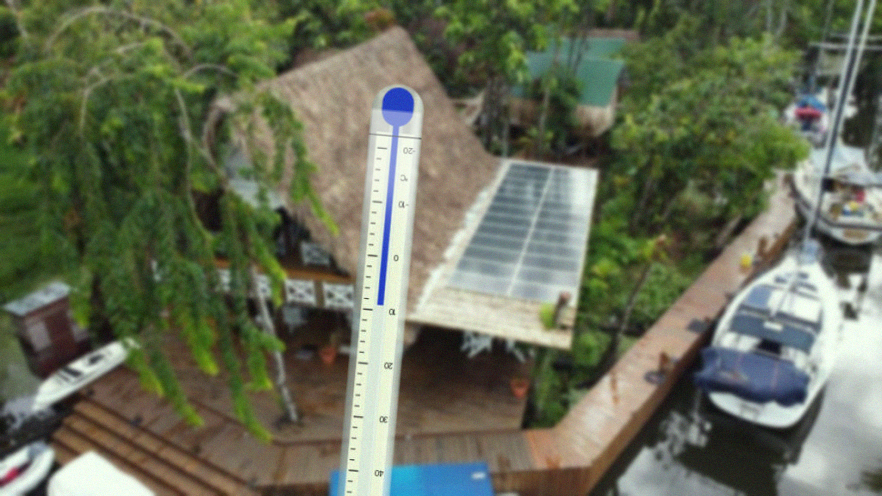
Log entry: °C 9
